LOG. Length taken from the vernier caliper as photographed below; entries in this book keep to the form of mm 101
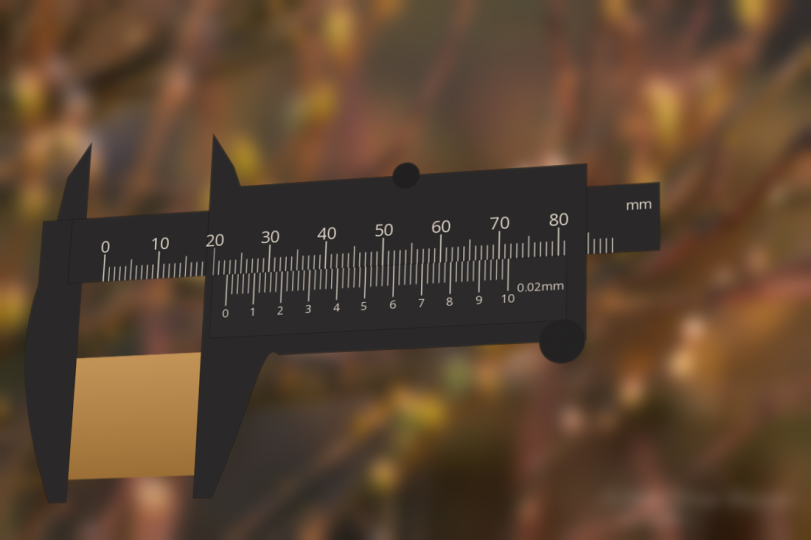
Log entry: mm 22.6
